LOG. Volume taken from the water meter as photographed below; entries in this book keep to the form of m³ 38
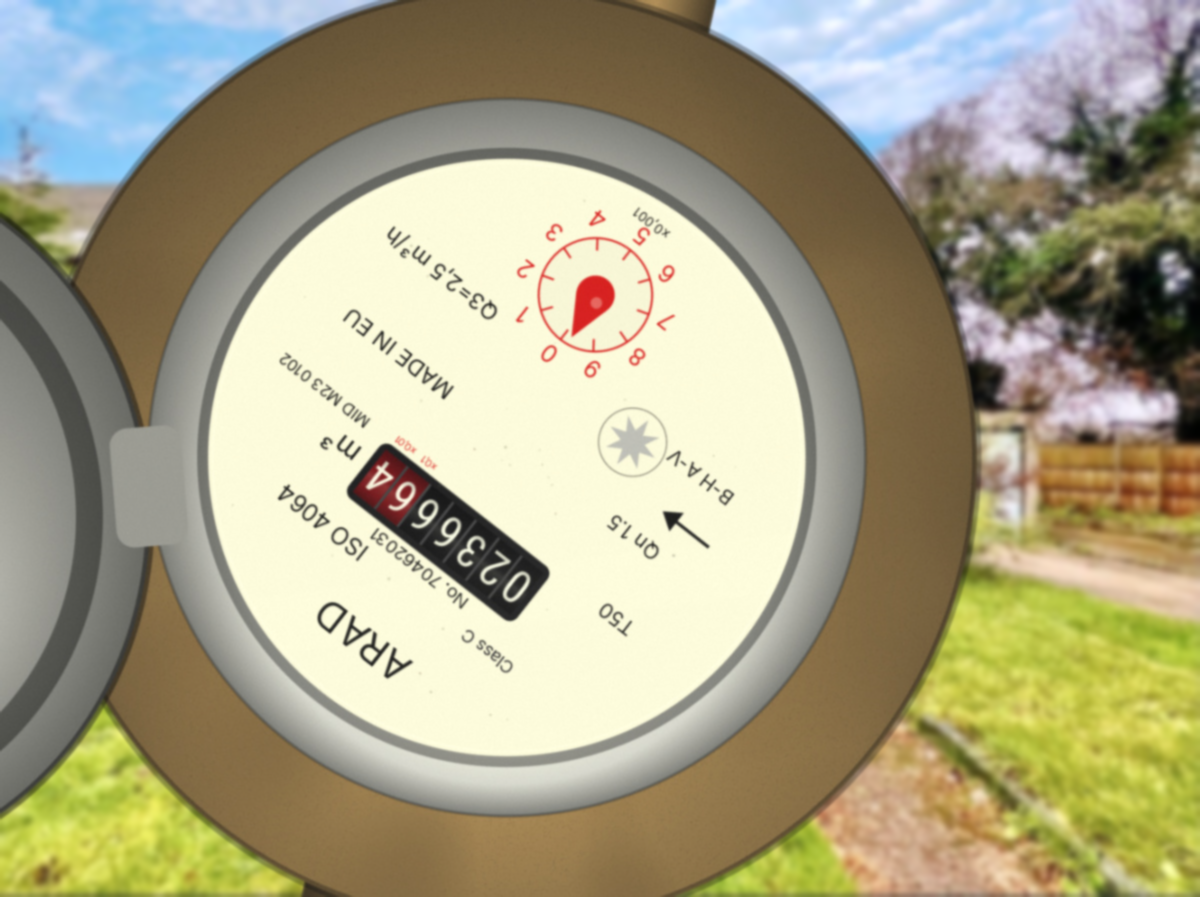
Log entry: m³ 2366.639
